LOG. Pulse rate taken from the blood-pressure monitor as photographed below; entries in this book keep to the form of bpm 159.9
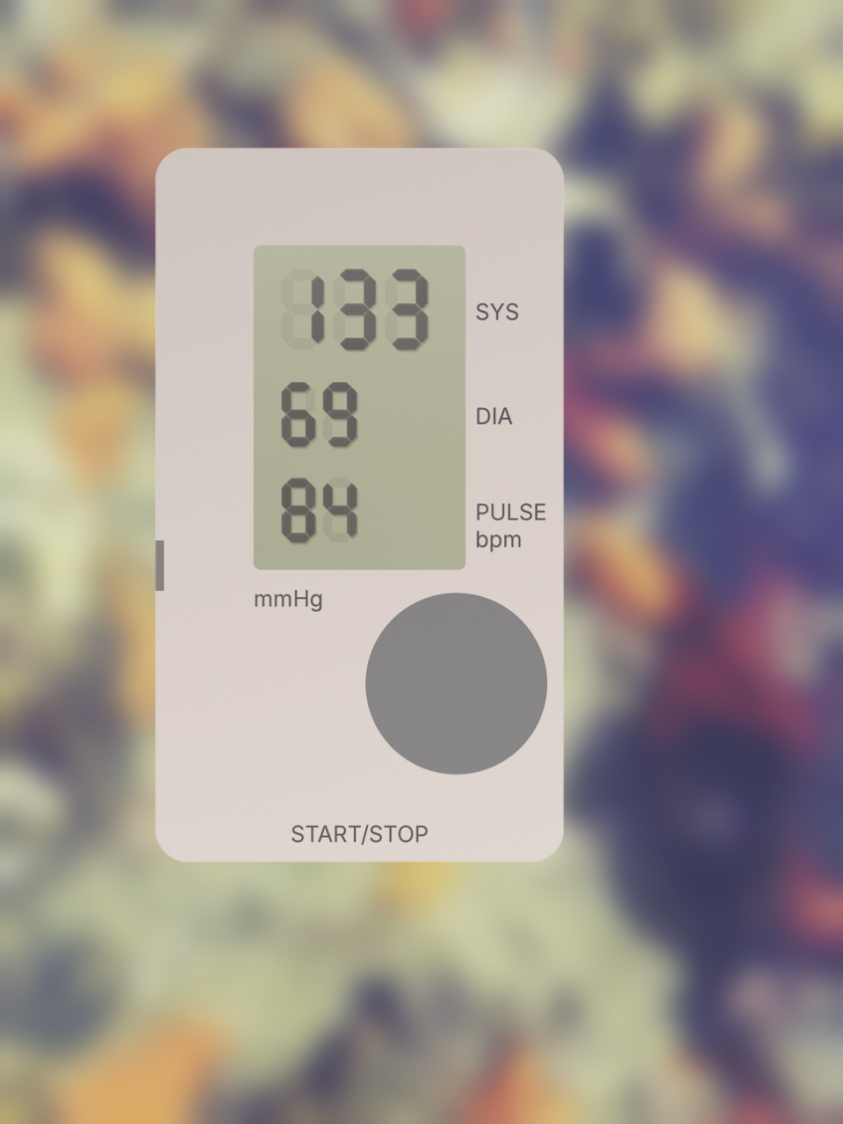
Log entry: bpm 84
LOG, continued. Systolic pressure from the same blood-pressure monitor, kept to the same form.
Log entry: mmHg 133
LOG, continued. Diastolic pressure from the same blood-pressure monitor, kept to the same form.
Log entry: mmHg 69
